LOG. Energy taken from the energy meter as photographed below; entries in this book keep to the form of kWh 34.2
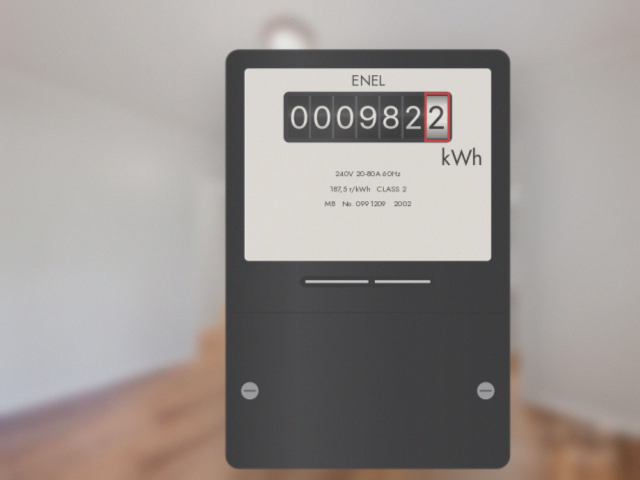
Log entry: kWh 982.2
